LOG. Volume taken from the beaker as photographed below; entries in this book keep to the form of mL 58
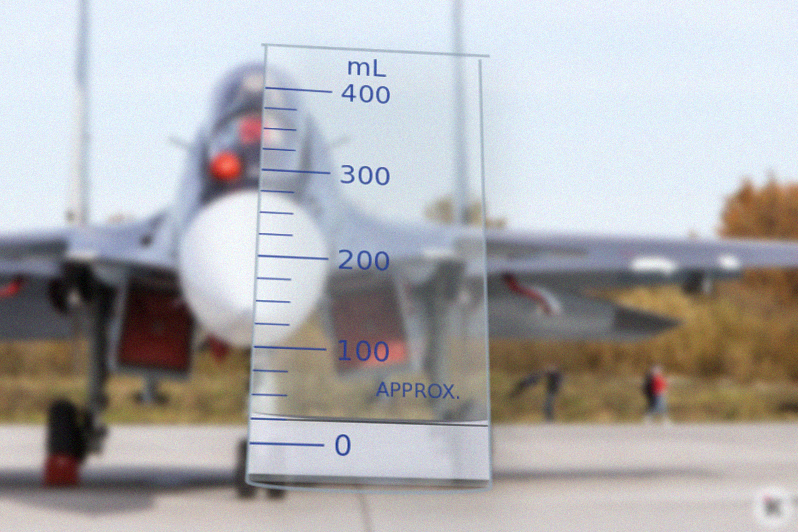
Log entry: mL 25
